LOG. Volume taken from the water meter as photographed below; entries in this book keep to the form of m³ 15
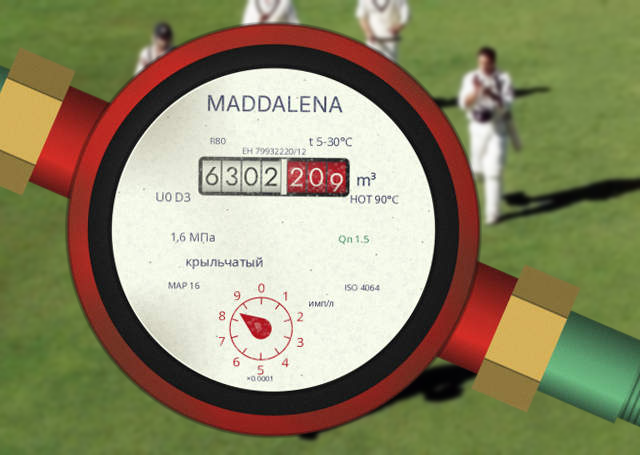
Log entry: m³ 6302.2088
